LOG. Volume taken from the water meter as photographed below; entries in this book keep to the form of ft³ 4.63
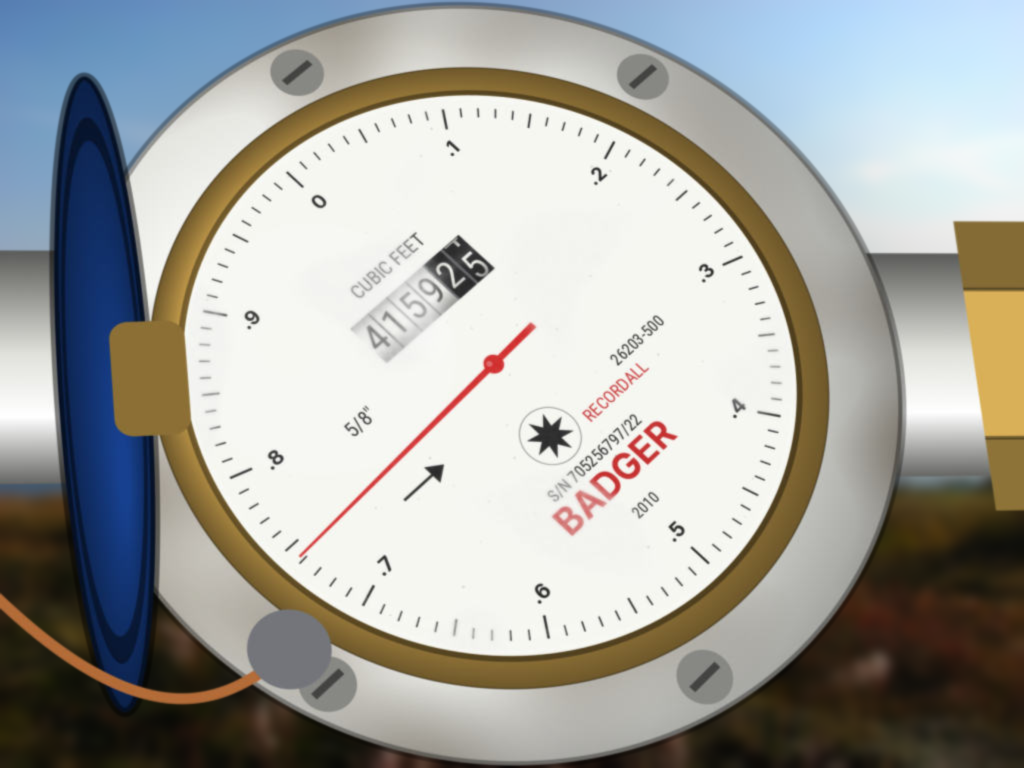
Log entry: ft³ 415924.74
